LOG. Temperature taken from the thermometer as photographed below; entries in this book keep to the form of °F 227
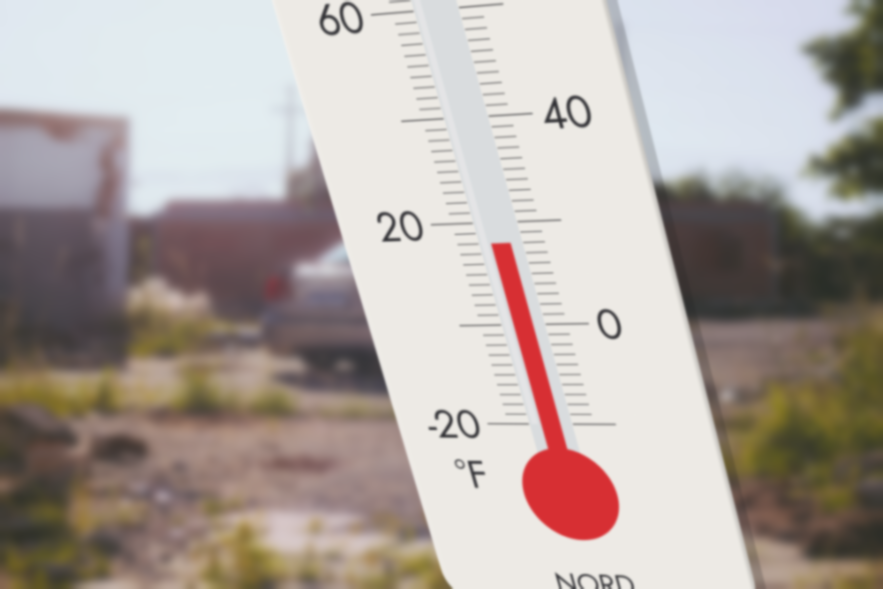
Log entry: °F 16
